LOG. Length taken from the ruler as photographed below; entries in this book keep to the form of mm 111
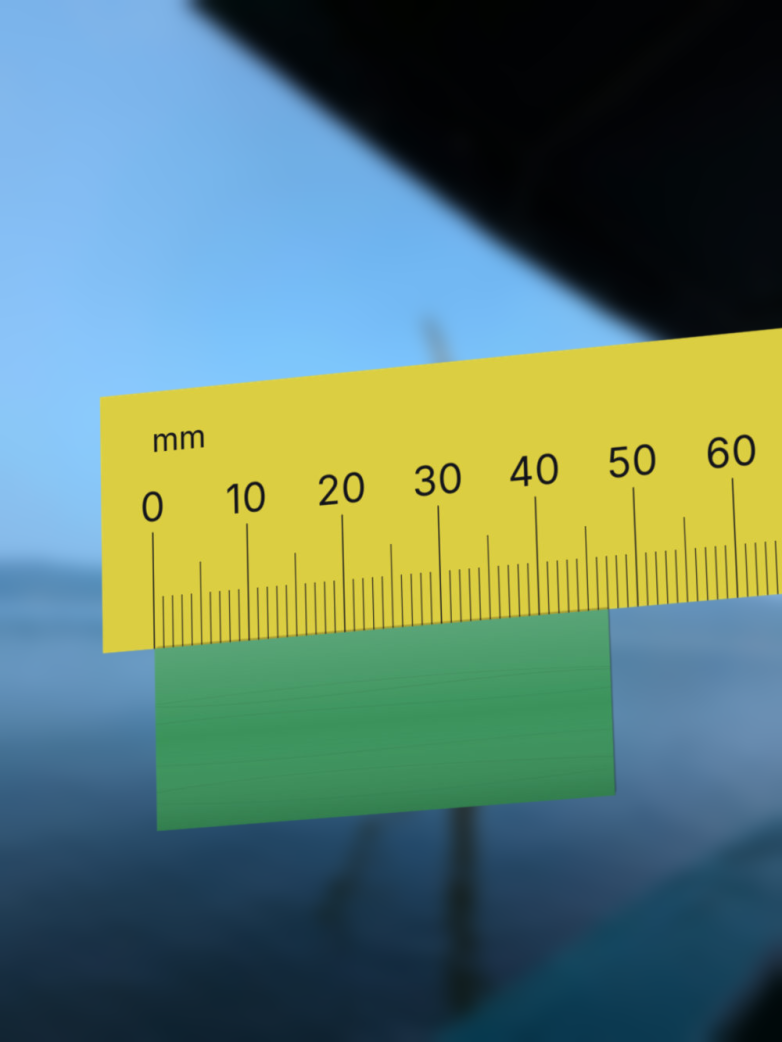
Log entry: mm 47
